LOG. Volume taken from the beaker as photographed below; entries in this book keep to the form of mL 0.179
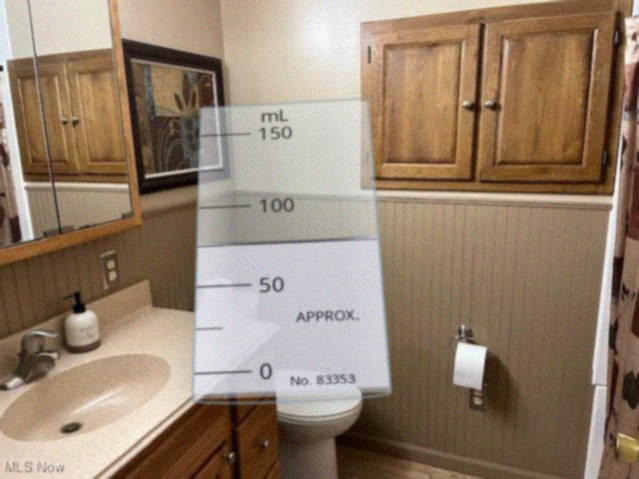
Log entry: mL 75
